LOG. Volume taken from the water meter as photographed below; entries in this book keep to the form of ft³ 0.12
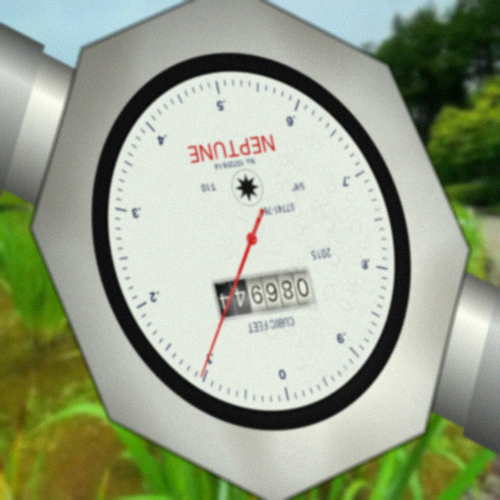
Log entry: ft³ 86944.10
